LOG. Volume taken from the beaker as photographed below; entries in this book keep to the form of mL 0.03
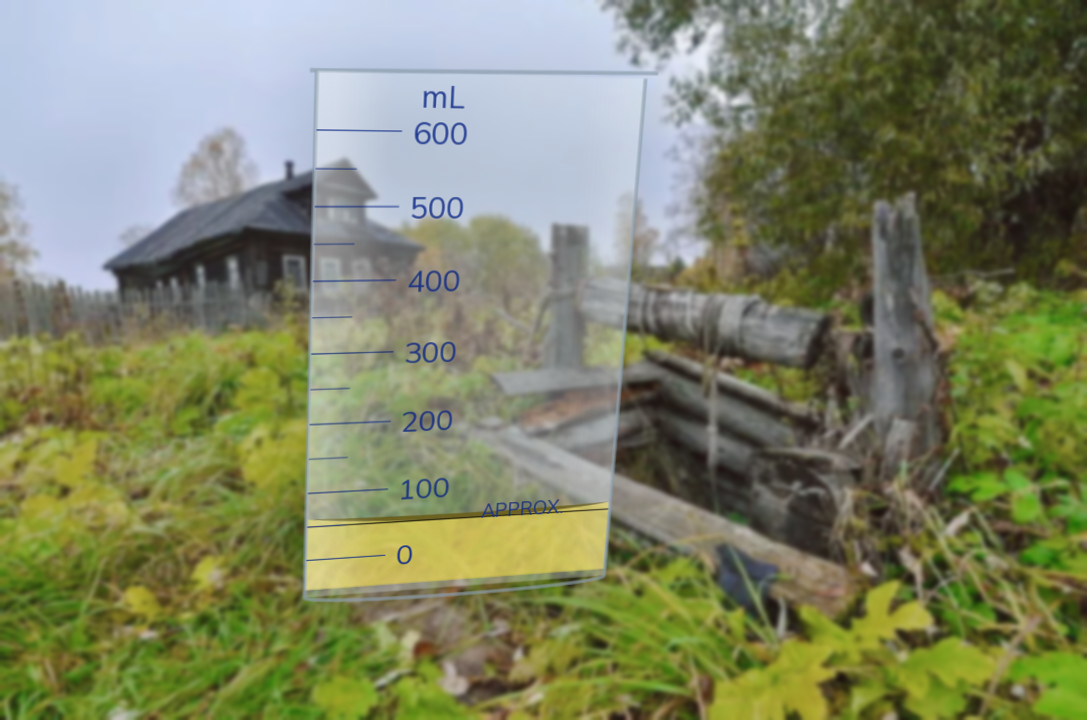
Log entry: mL 50
